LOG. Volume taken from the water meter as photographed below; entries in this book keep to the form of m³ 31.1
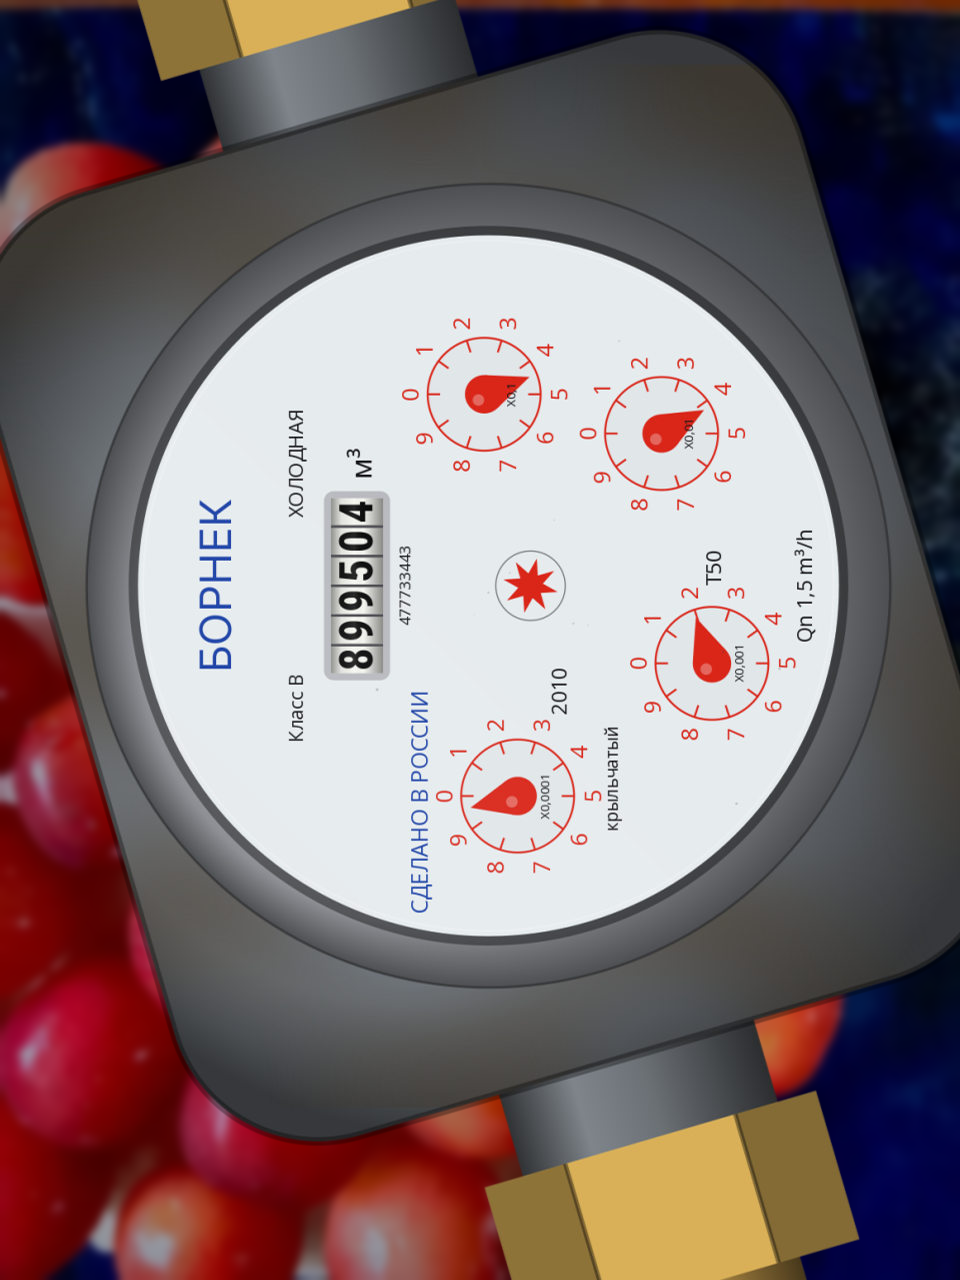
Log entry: m³ 899504.4419
